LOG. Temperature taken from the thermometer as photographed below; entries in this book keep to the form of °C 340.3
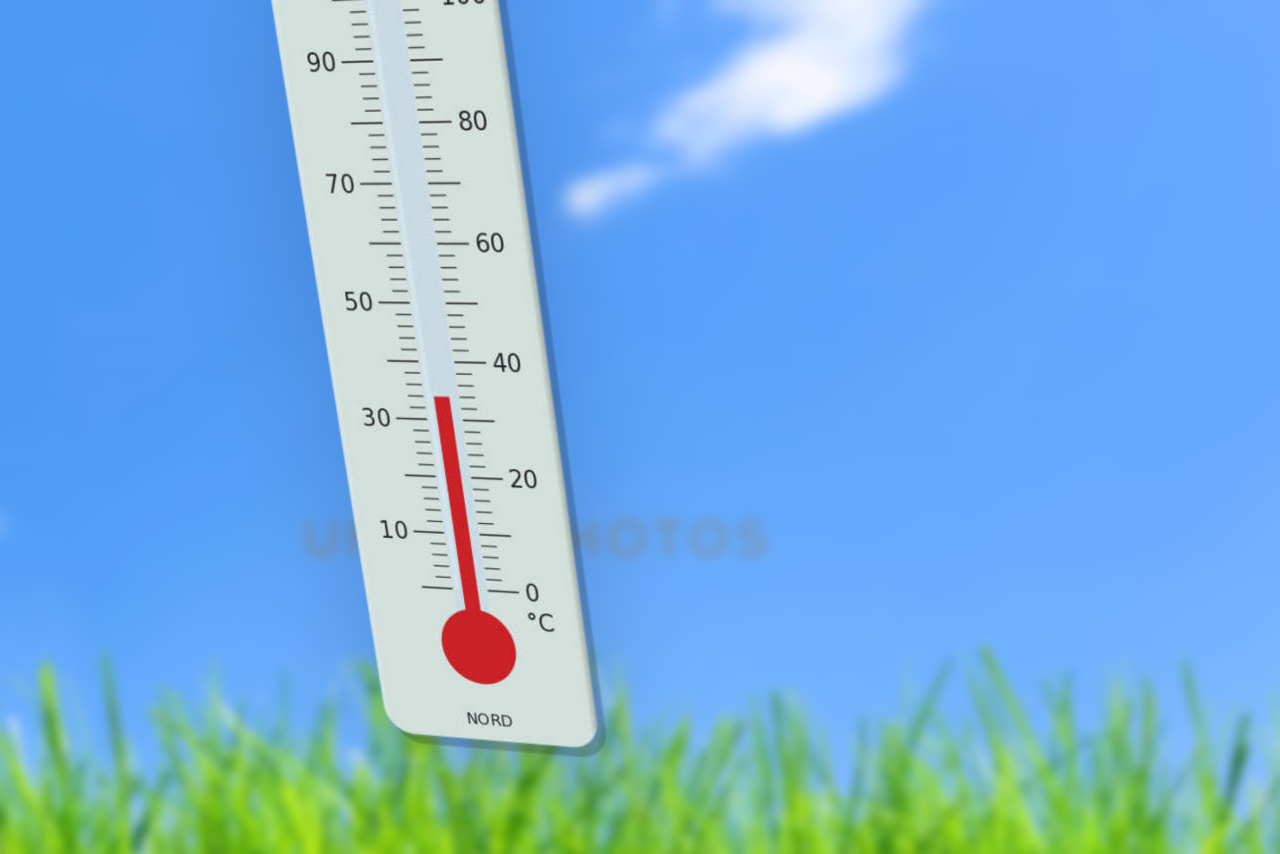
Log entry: °C 34
